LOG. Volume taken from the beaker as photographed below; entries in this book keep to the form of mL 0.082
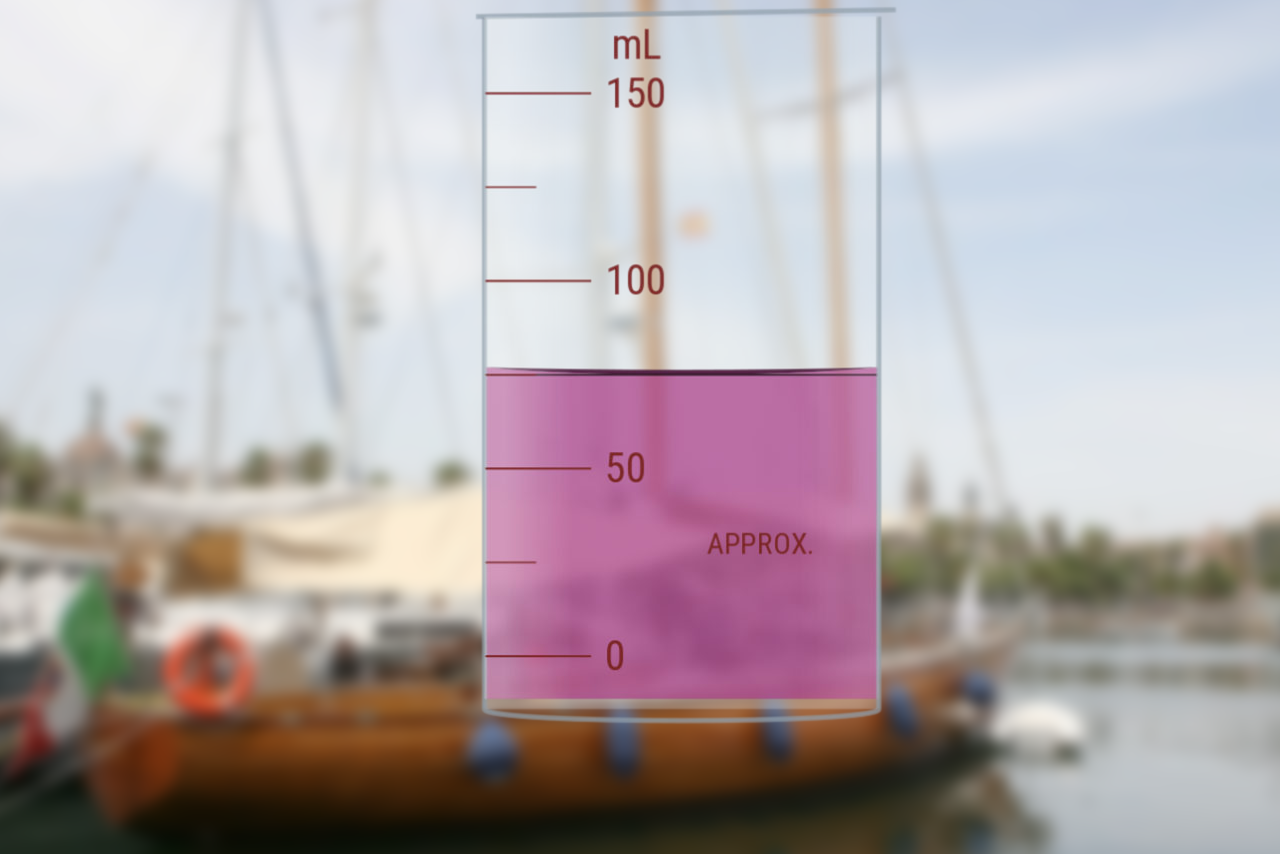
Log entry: mL 75
